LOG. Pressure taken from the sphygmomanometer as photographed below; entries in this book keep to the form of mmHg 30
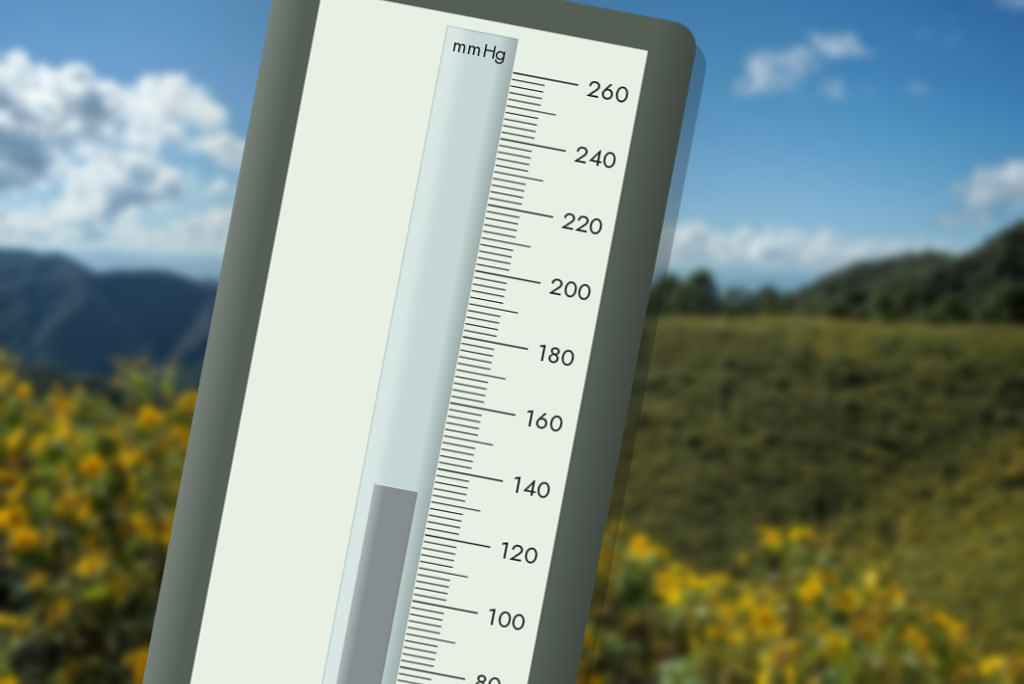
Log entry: mmHg 132
